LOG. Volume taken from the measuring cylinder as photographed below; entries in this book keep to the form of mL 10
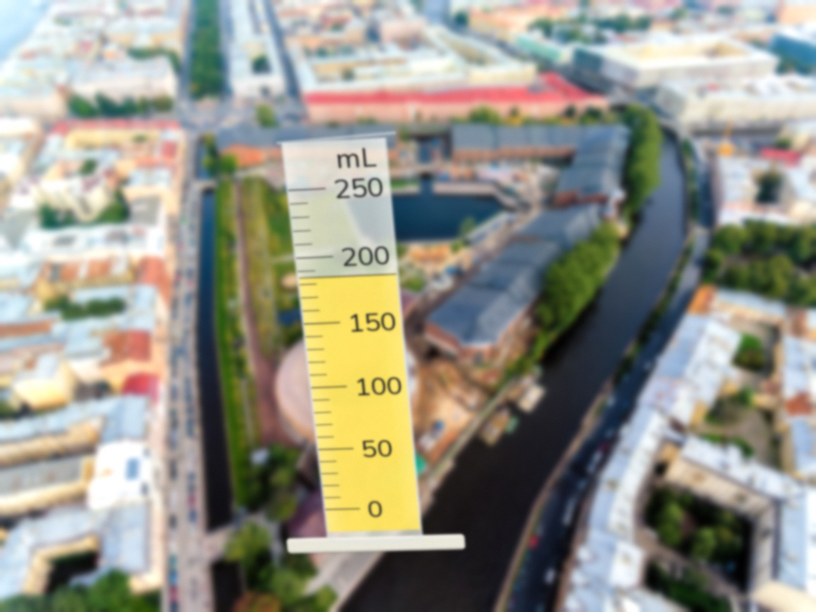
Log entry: mL 185
